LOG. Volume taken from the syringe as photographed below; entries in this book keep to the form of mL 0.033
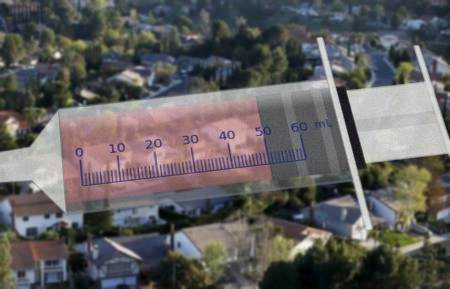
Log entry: mL 50
